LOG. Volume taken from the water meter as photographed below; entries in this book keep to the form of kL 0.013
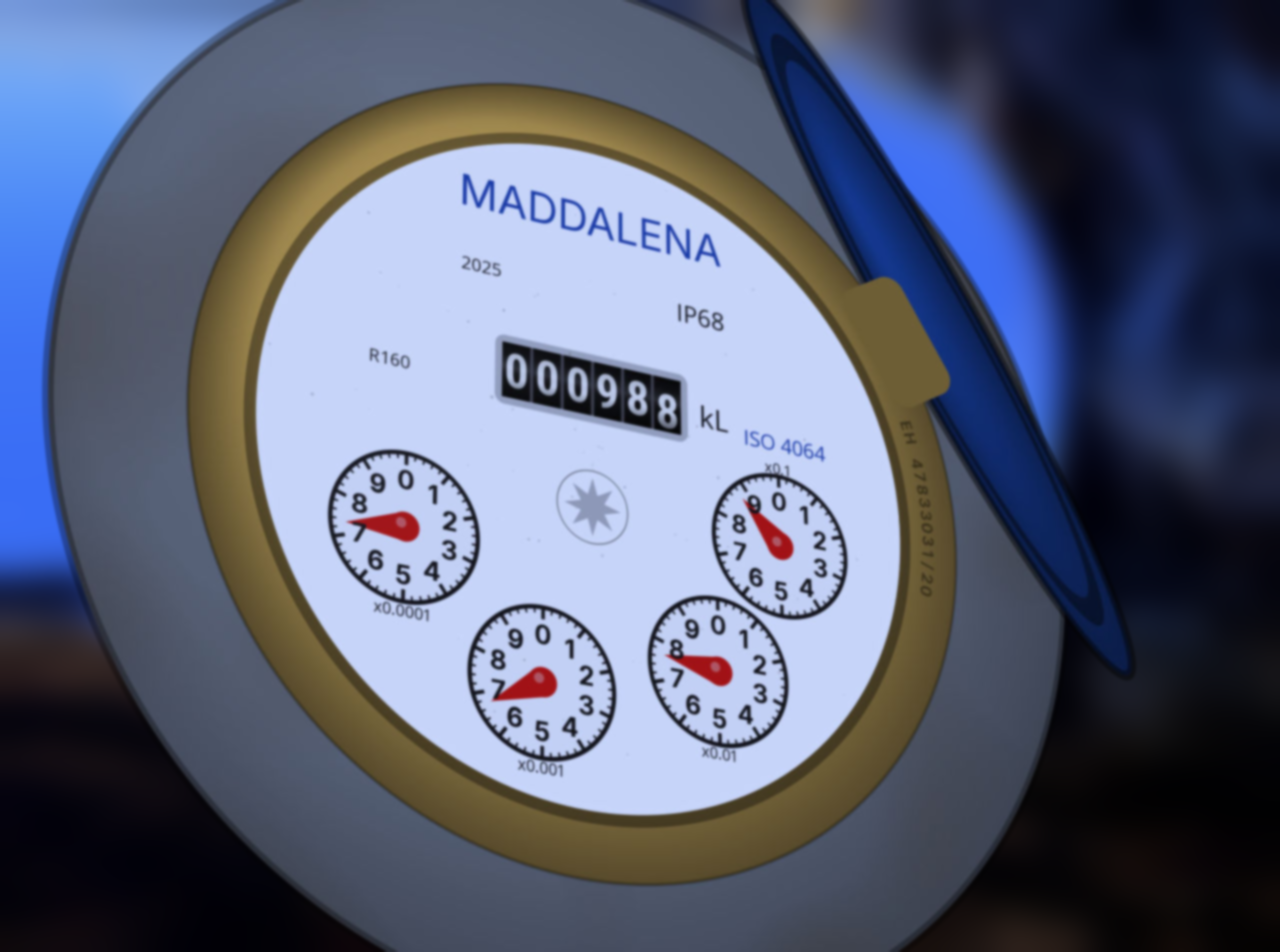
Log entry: kL 987.8767
